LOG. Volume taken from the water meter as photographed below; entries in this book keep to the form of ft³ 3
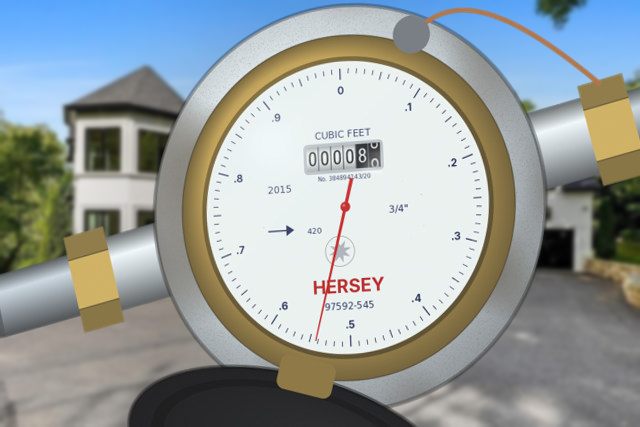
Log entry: ft³ 88.54
